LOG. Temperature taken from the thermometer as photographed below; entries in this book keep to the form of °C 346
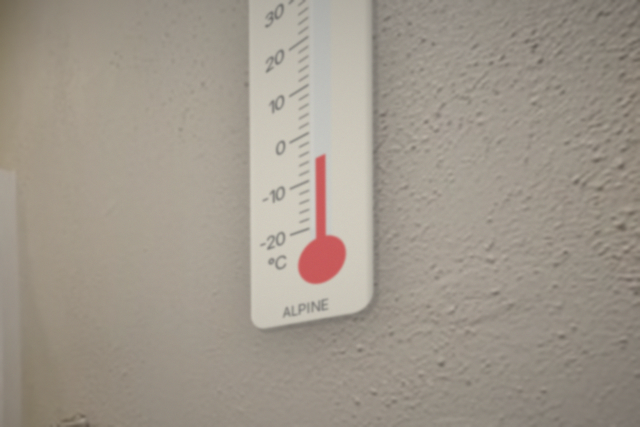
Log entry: °C -6
